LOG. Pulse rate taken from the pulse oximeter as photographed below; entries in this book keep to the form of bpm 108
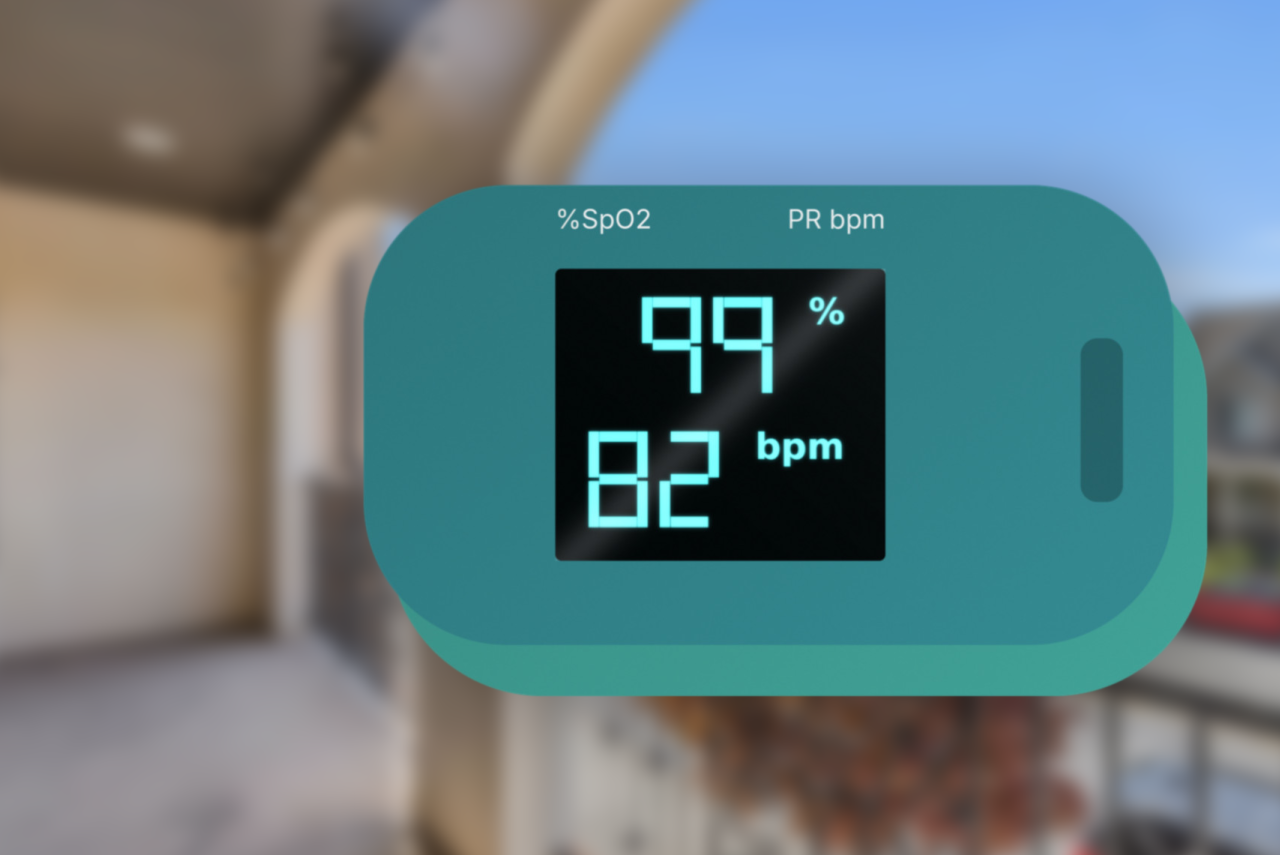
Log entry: bpm 82
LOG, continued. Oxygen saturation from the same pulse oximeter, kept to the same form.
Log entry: % 99
